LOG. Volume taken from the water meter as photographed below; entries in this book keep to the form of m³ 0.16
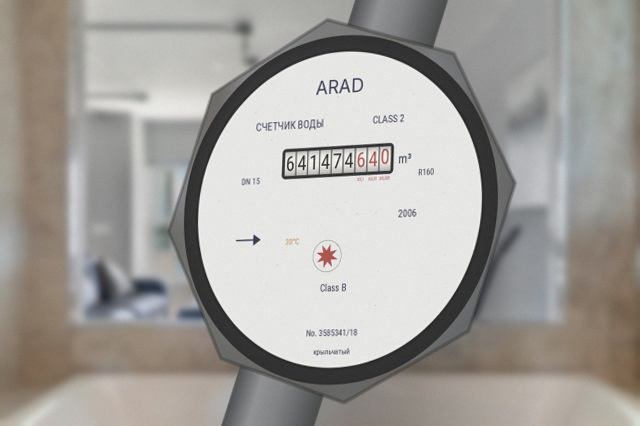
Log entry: m³ 641474.640
